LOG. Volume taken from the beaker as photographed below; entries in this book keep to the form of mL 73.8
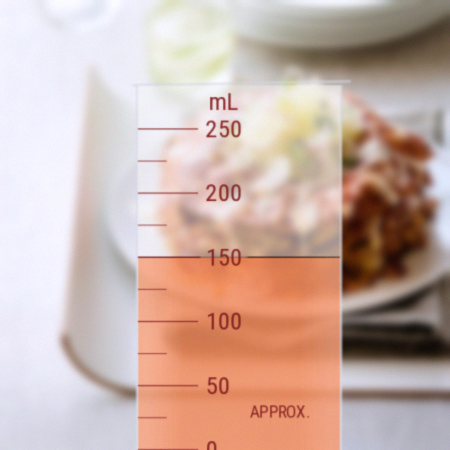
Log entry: mL 150
